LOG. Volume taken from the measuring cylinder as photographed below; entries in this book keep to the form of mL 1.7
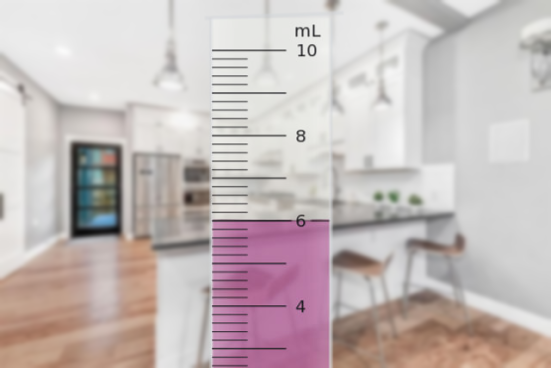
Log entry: mL 6
